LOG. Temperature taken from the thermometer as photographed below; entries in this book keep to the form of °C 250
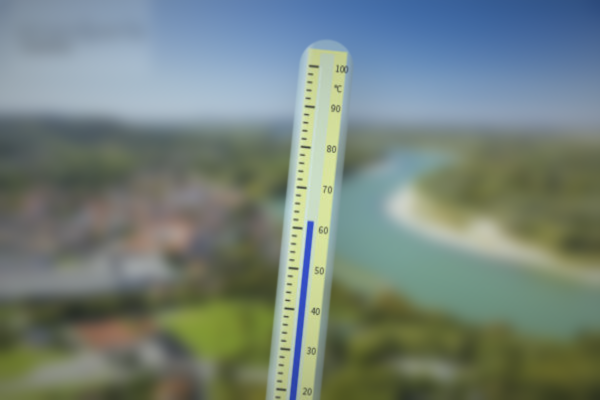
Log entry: °C 62
